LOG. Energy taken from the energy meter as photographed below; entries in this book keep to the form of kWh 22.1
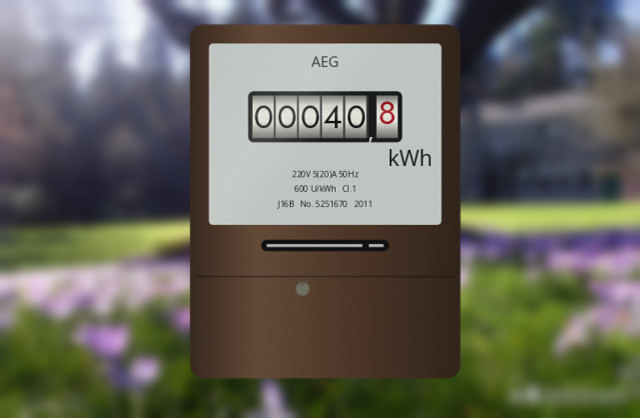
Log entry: kWh 40.8
